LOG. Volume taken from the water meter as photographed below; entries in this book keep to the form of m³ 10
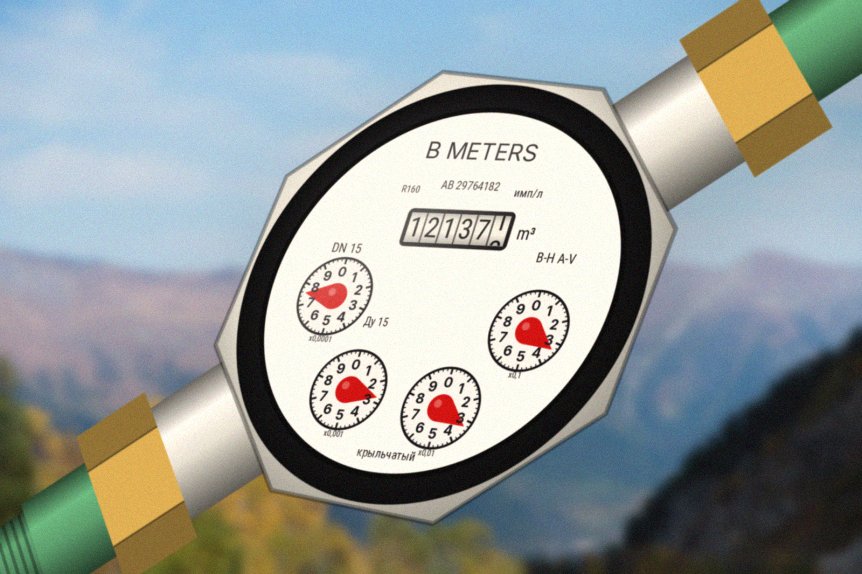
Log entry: m³ 121371.3327
